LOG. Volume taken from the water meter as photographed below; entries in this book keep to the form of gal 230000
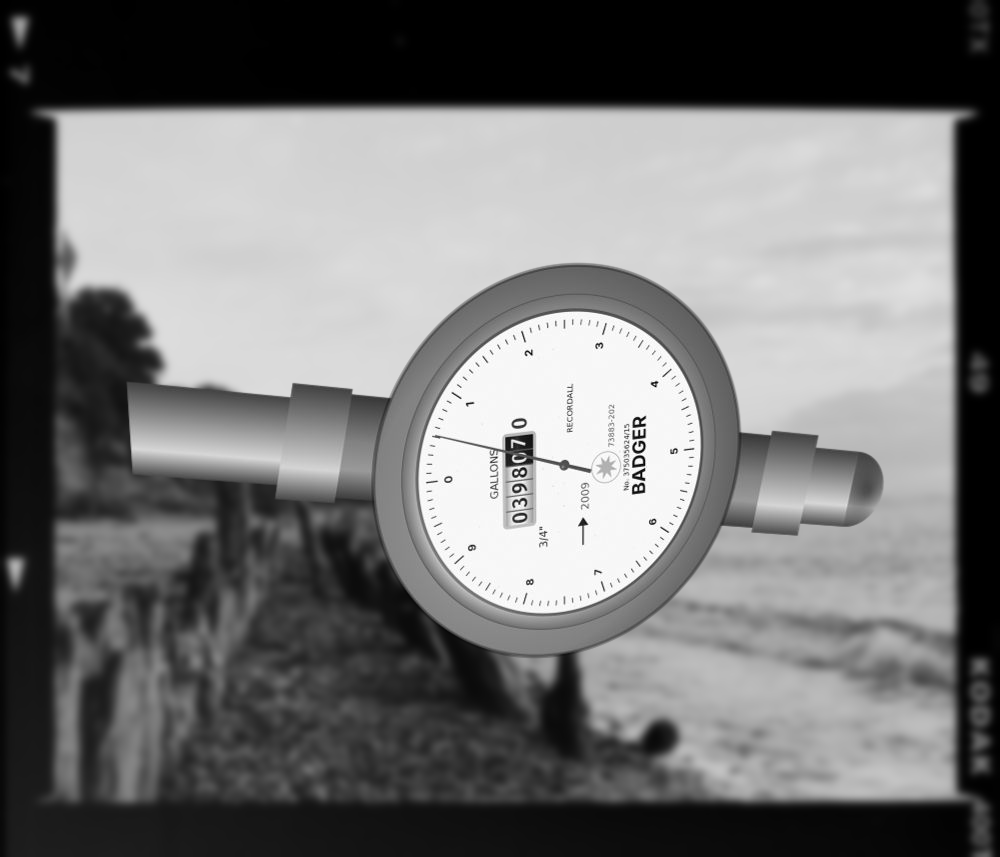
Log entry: gal 398070.5
